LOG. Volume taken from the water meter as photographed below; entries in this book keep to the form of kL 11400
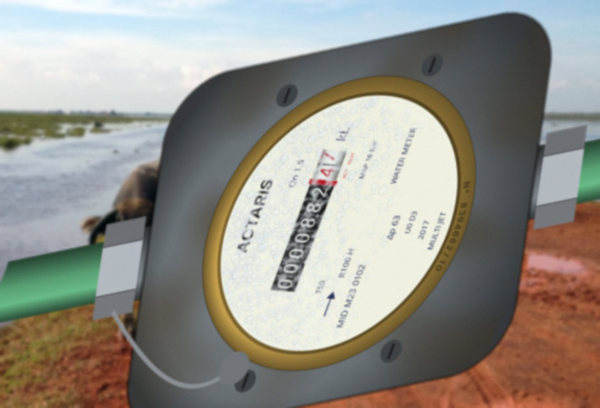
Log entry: kL 882.47
